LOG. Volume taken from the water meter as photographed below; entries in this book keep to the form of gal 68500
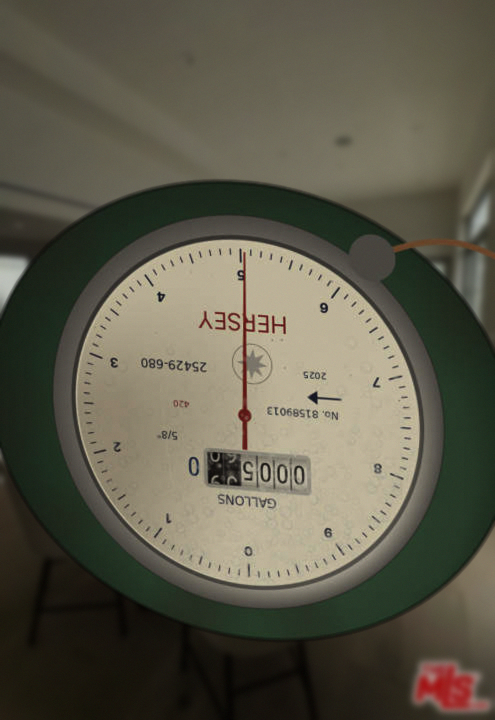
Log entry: gal 5595.0
